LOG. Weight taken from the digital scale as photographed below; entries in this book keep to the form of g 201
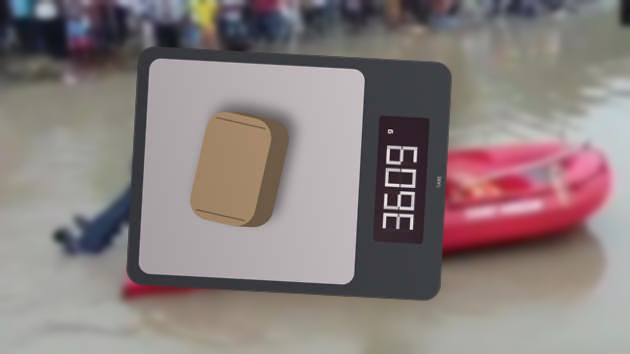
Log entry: g 3609
